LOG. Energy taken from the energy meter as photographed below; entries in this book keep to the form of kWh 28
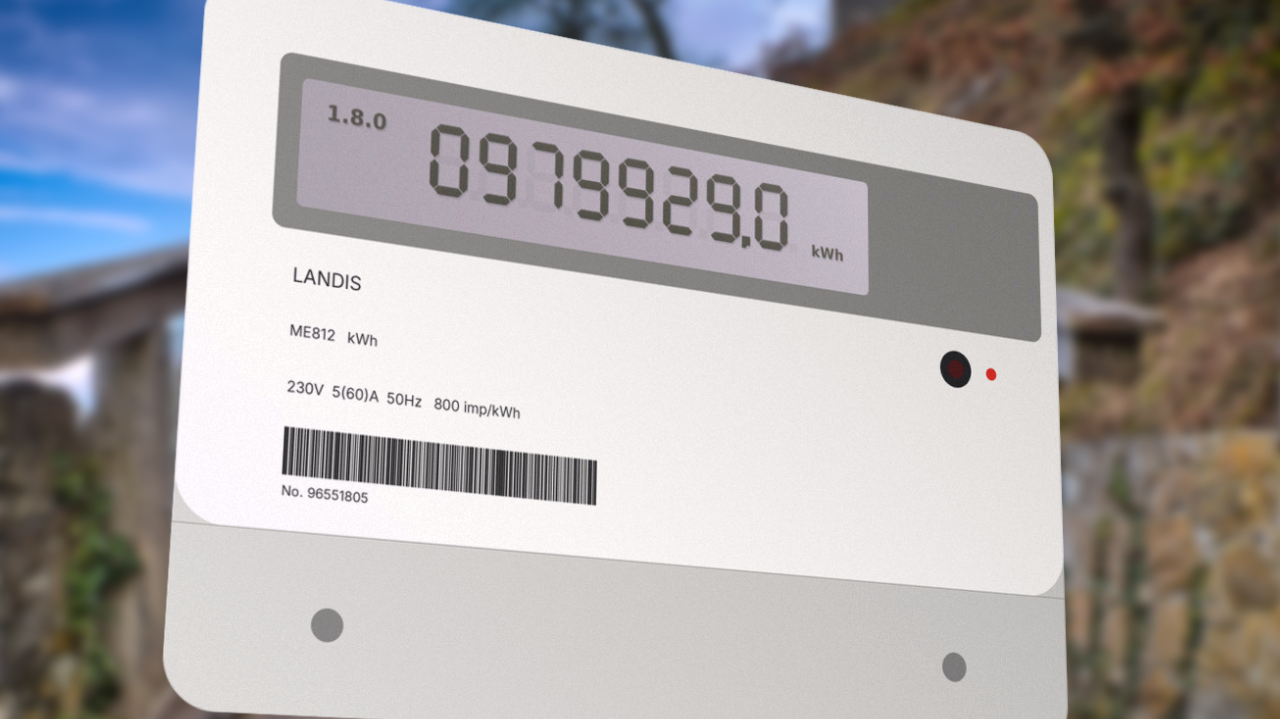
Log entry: kWh 979929.0
